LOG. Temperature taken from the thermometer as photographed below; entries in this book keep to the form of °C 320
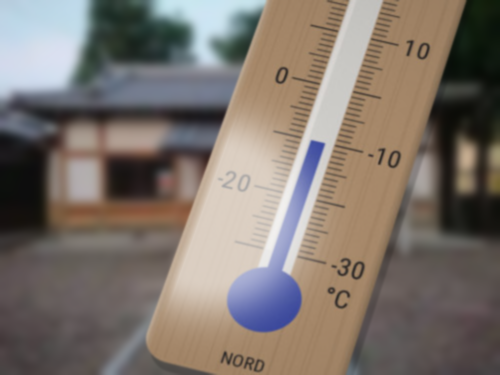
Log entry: °C -10
